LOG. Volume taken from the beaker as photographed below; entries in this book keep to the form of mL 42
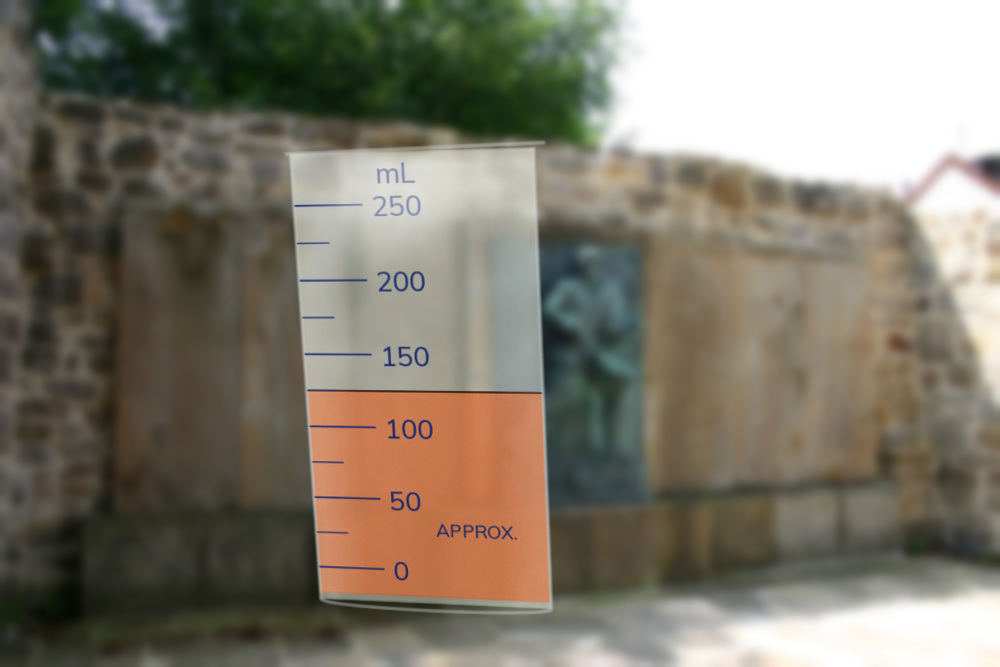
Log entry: mL 125
